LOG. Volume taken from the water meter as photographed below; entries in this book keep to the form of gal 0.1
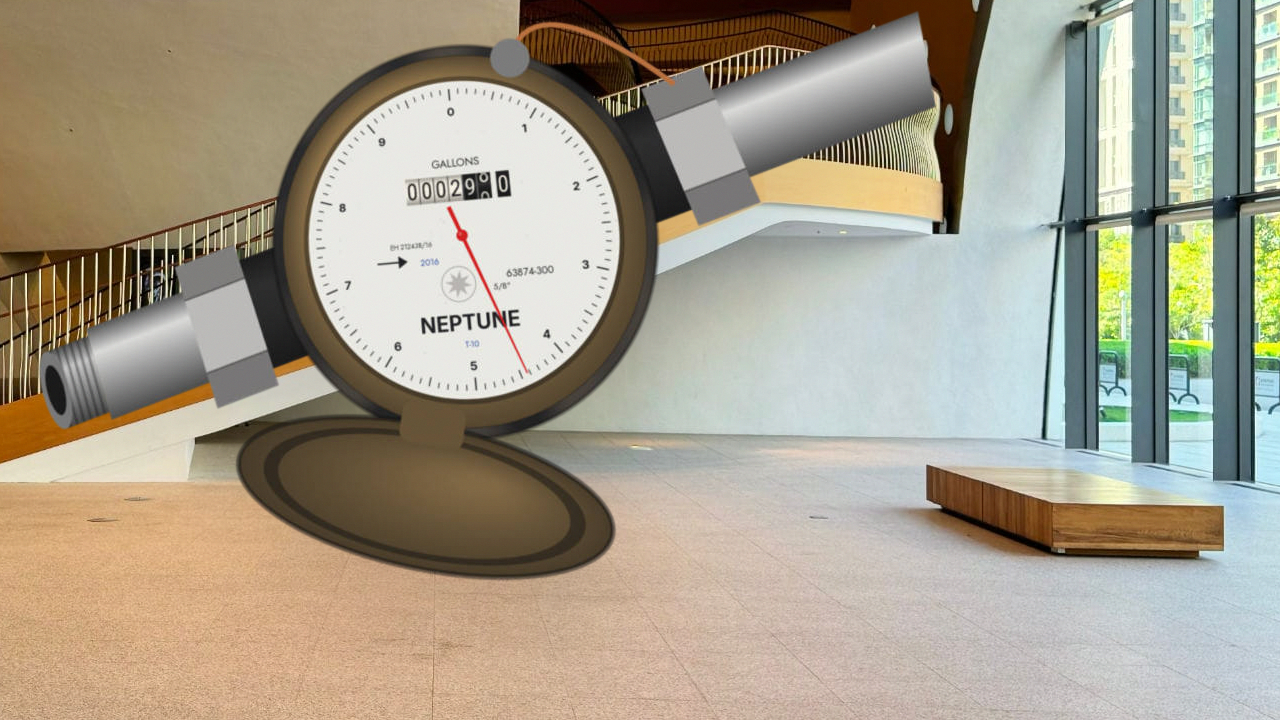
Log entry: gal 2984.4
